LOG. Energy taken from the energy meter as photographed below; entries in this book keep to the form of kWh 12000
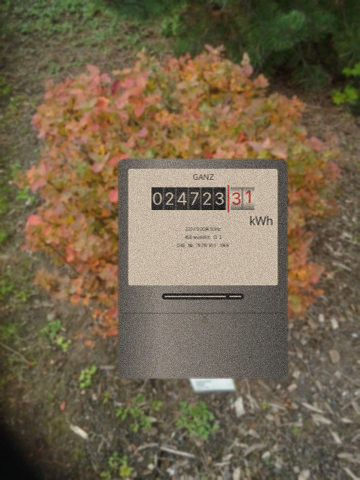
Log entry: kWh 24723.31
